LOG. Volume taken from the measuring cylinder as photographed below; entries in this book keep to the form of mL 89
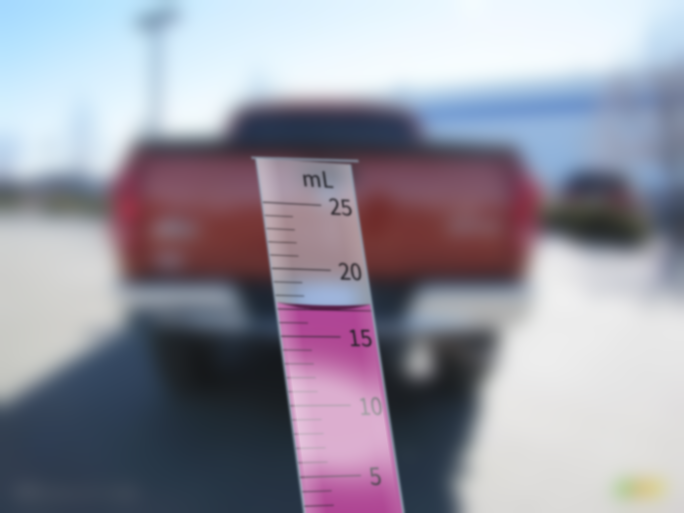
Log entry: mL 17
